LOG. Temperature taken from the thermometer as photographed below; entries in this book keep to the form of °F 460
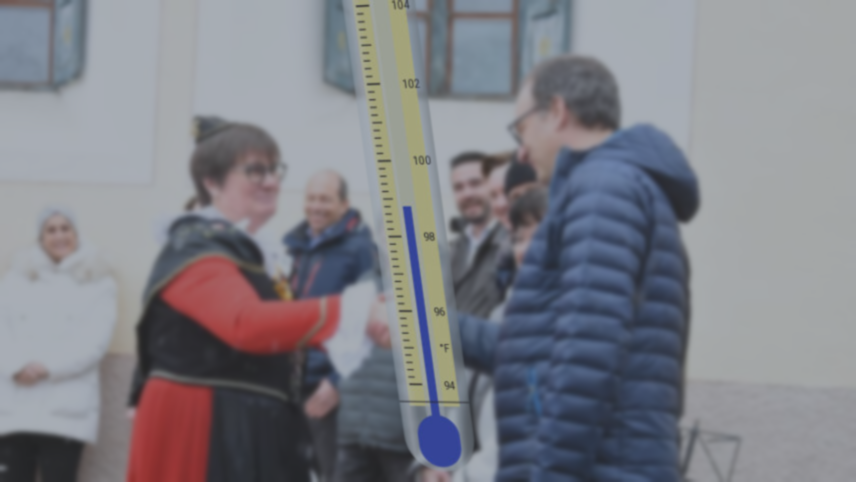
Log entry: °F 98.8
